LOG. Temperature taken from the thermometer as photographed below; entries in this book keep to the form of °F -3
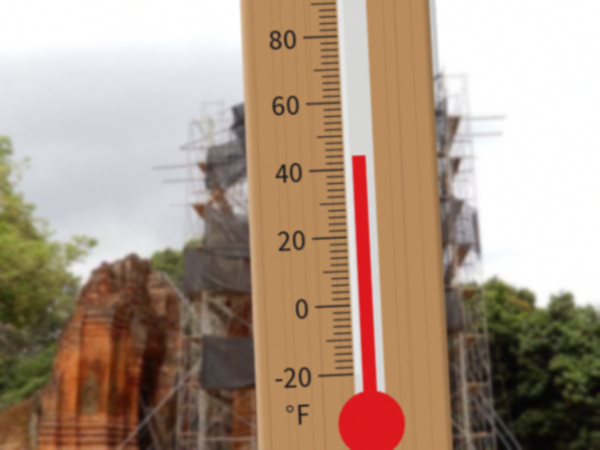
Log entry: °F 44
